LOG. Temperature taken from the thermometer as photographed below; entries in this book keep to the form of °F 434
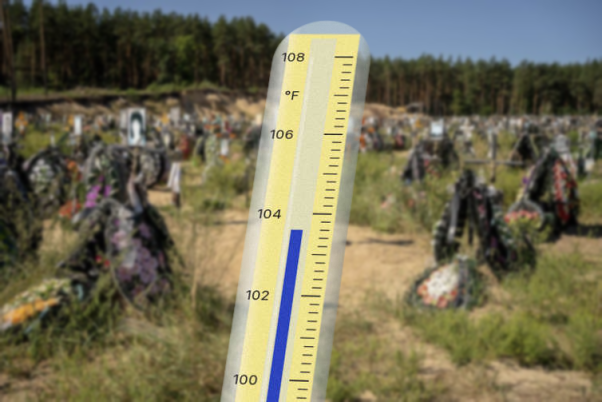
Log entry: °F 103.6
